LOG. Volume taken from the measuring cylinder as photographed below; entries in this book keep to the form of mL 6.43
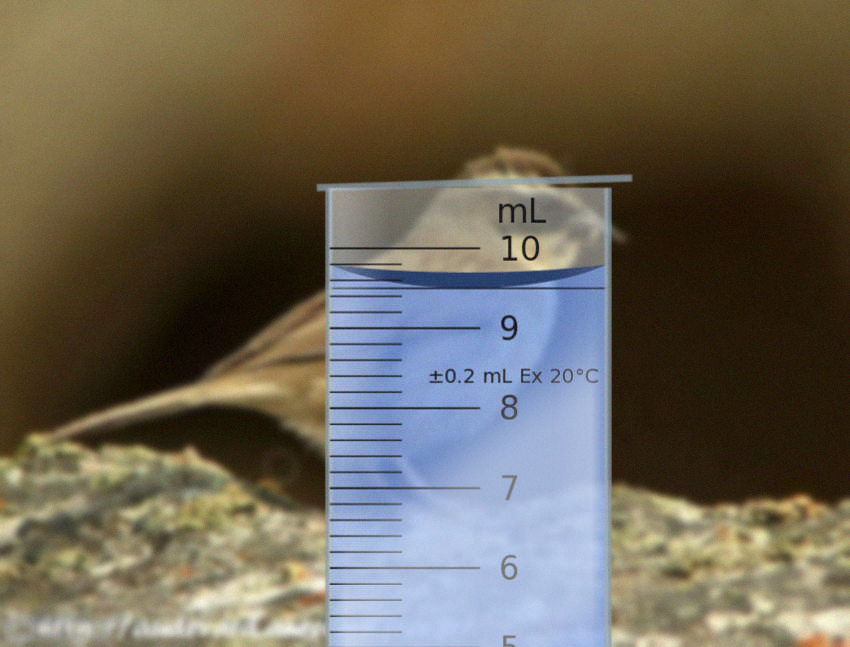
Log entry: mL 9.5
